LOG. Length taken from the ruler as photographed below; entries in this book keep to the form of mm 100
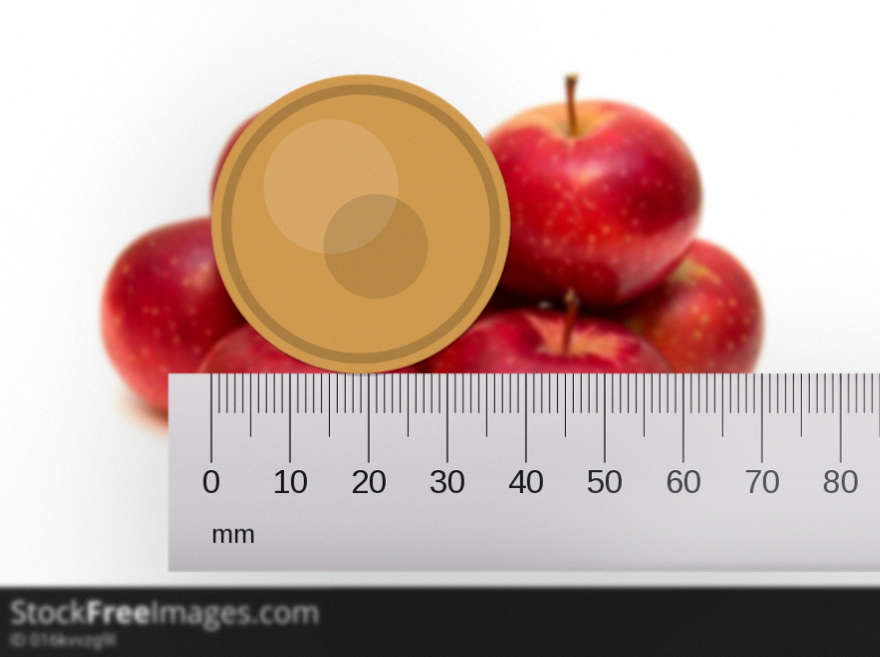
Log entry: mm 38
